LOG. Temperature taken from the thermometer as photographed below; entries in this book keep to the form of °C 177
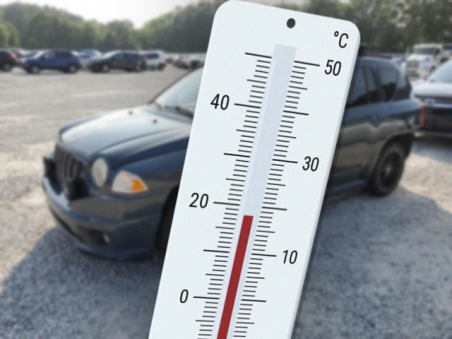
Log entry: °C 18
